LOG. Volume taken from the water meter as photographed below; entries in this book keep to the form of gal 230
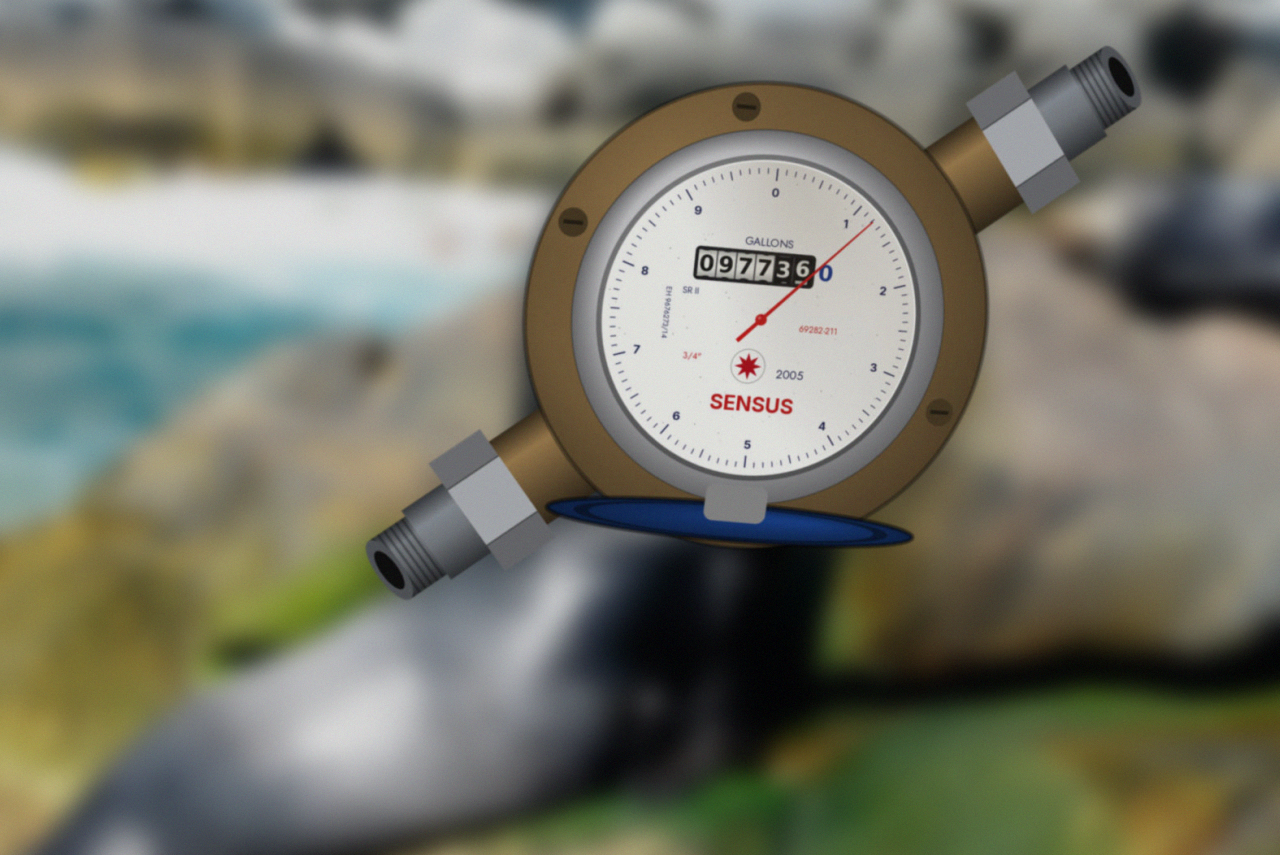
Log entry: gal 977361.2
